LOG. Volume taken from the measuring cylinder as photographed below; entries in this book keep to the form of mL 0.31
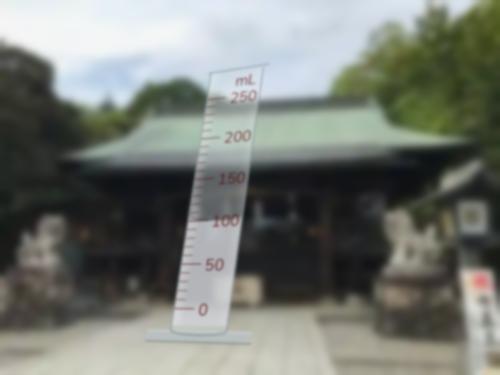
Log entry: mL 100
